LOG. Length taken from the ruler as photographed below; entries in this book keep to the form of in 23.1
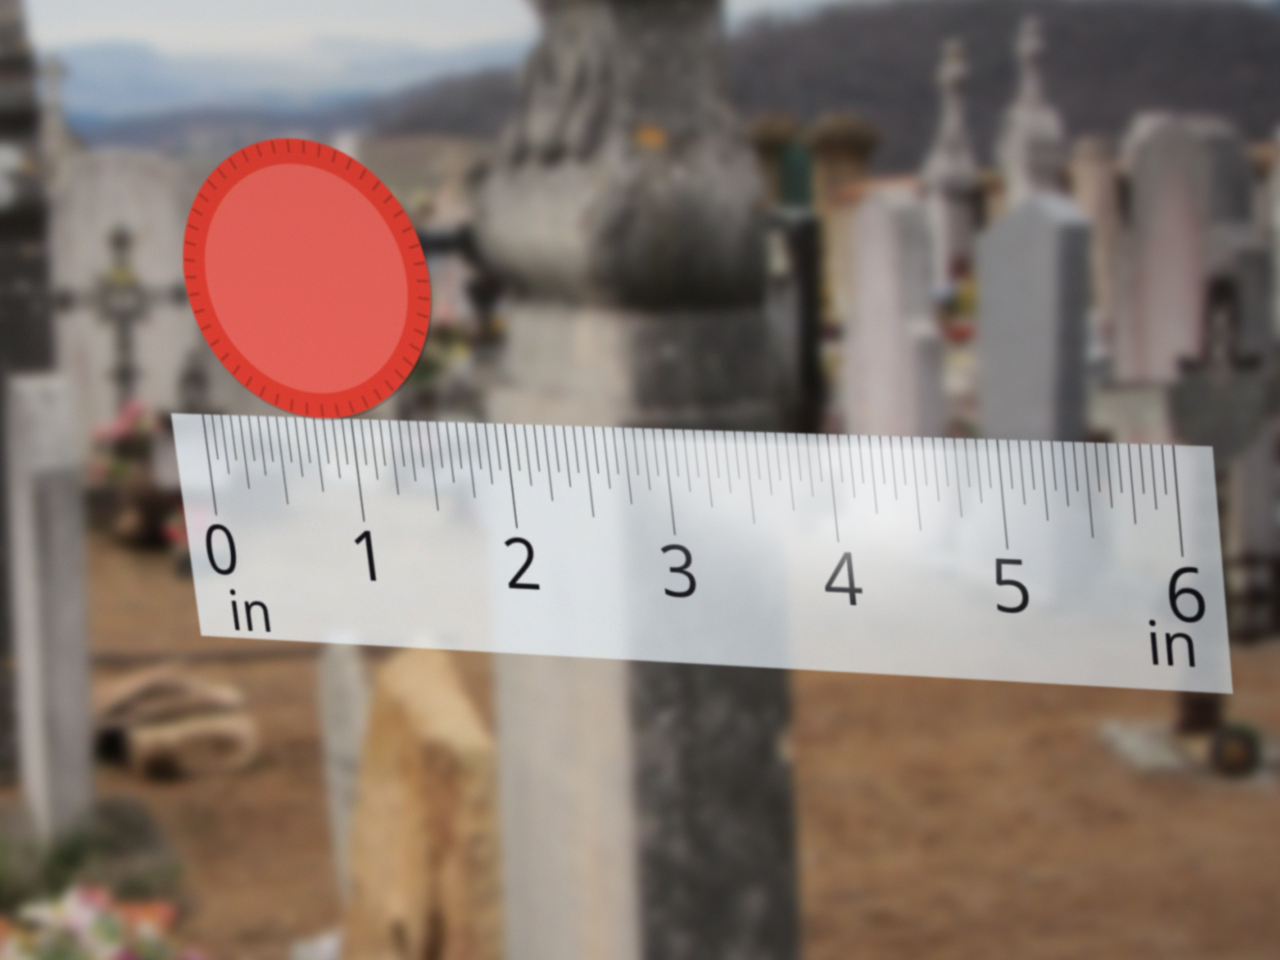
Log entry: in 1.625
